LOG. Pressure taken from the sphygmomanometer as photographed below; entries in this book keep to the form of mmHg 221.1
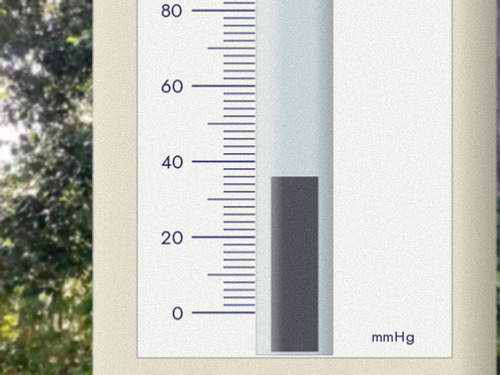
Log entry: mmHg 36
